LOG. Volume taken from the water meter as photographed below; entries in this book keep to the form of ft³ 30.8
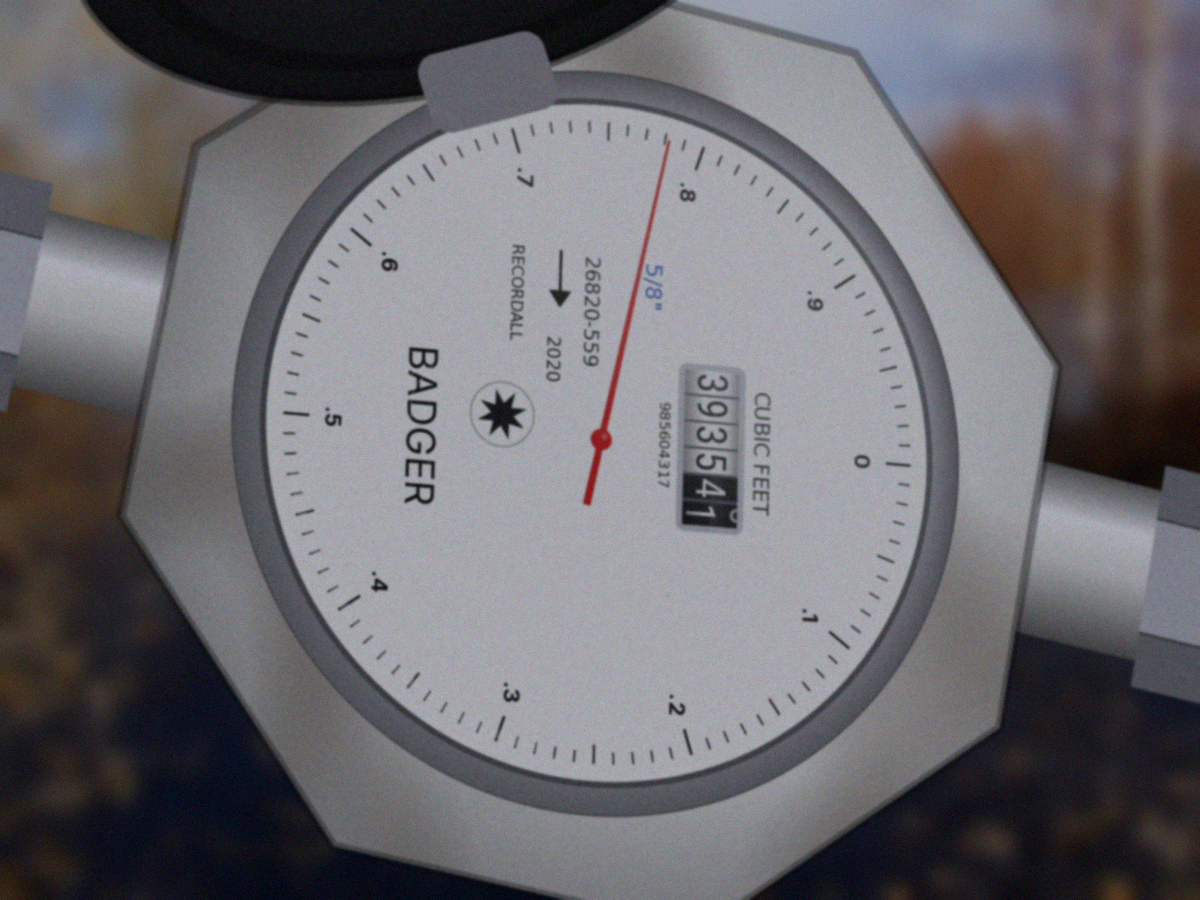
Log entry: ft³ 393540.78
